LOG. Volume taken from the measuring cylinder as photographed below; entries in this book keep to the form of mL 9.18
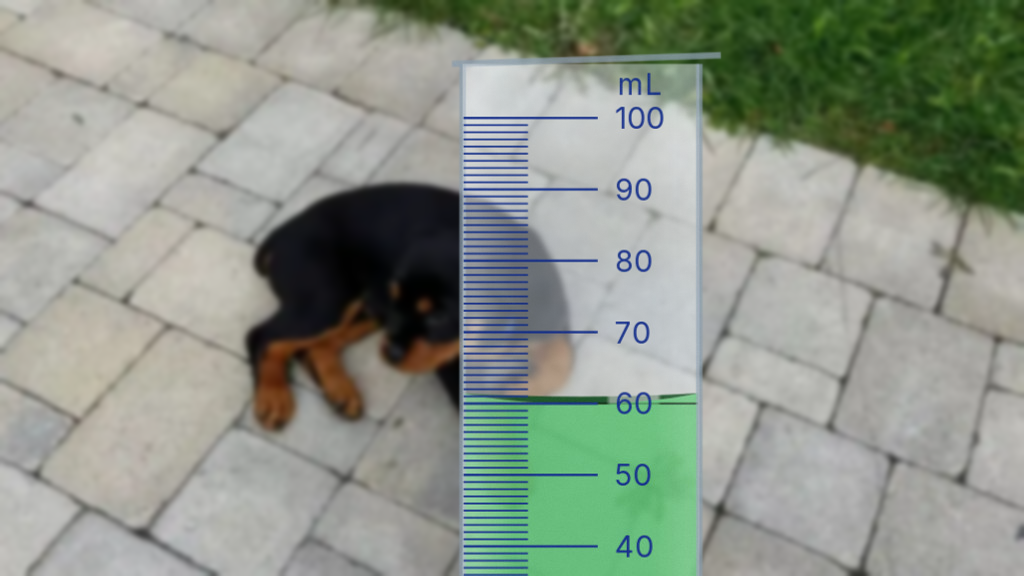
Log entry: mL 60
